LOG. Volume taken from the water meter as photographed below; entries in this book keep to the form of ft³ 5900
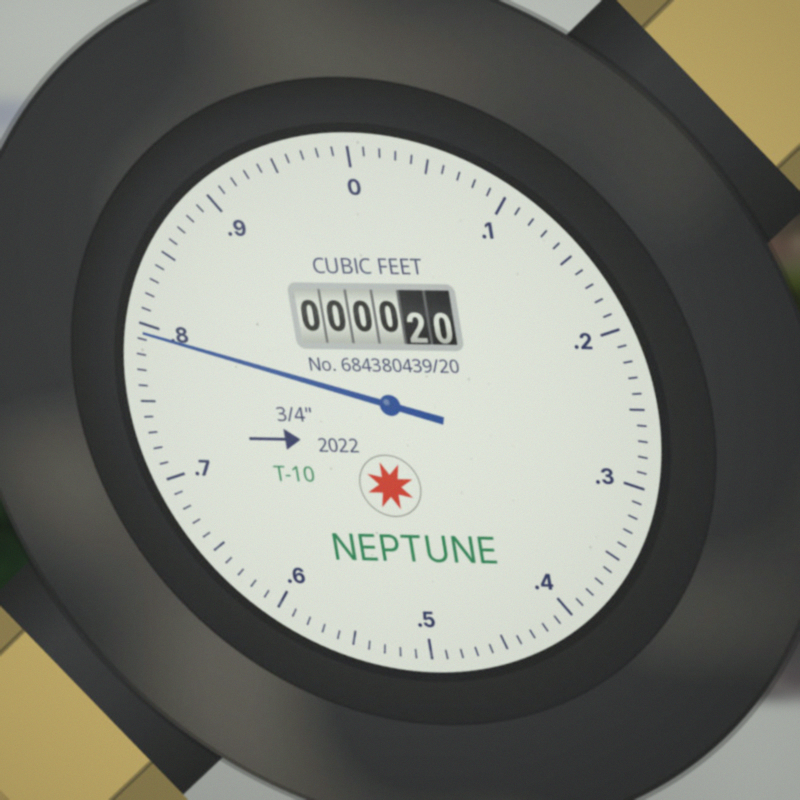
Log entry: ft³ 19.79
